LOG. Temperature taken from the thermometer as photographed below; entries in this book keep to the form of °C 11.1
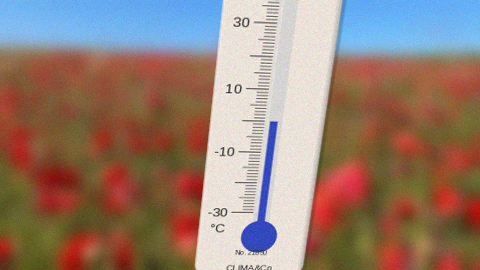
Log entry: °C 0
